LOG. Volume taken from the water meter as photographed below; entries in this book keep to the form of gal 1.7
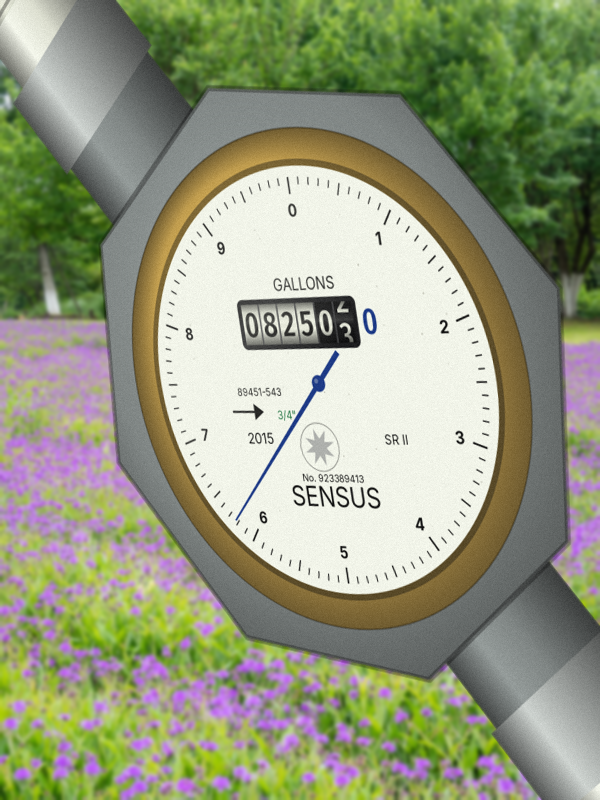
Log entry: gal 825026.2
